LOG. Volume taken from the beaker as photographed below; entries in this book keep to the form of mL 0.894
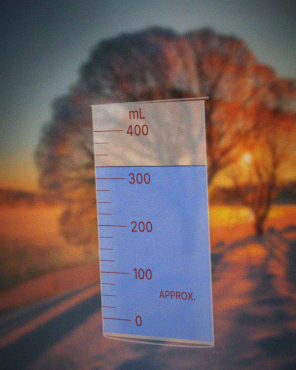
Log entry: mL 325
